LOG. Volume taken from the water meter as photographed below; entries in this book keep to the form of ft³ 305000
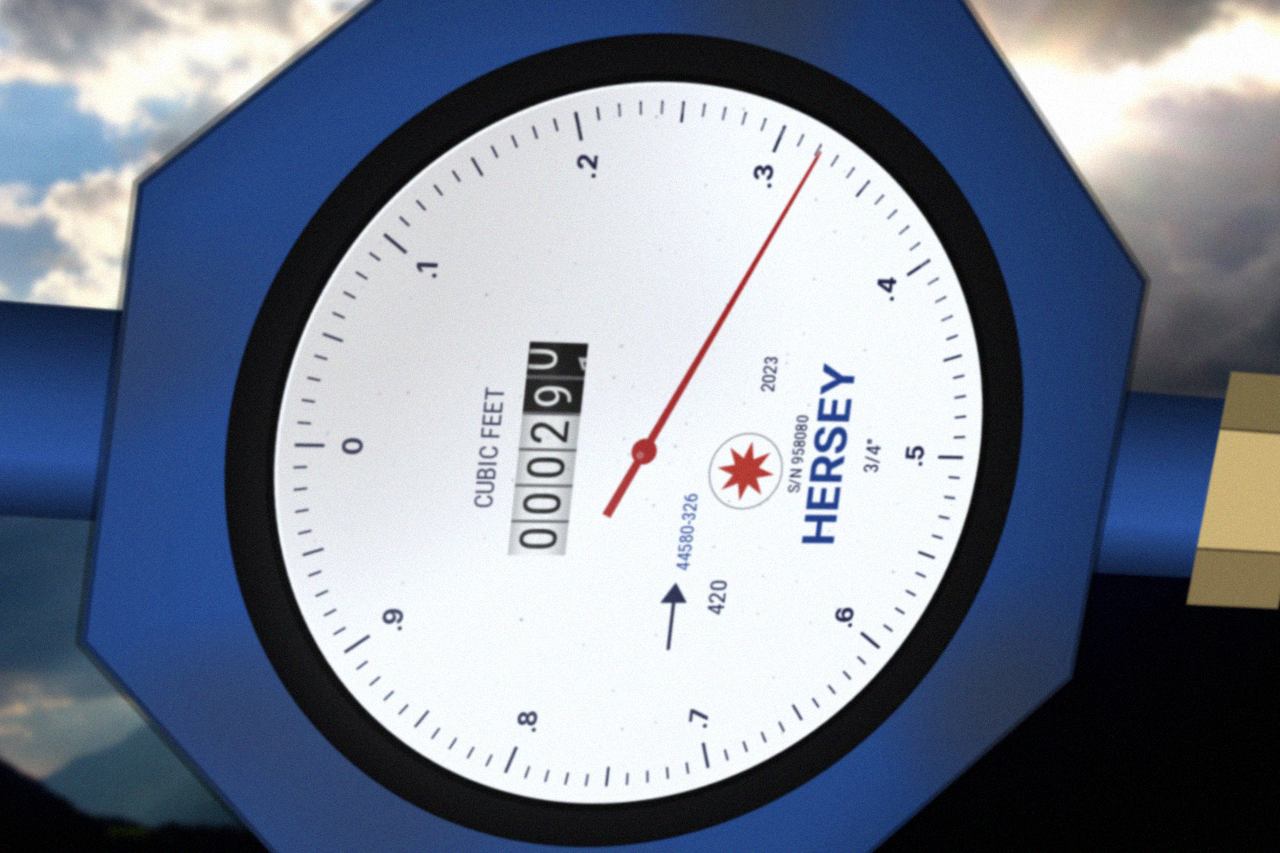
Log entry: ft³ 290.32
